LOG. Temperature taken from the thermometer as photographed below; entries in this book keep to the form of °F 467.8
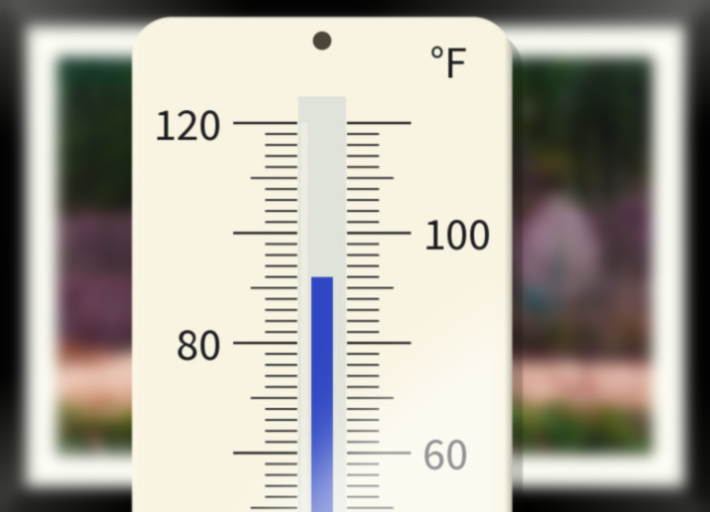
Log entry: °F 92
